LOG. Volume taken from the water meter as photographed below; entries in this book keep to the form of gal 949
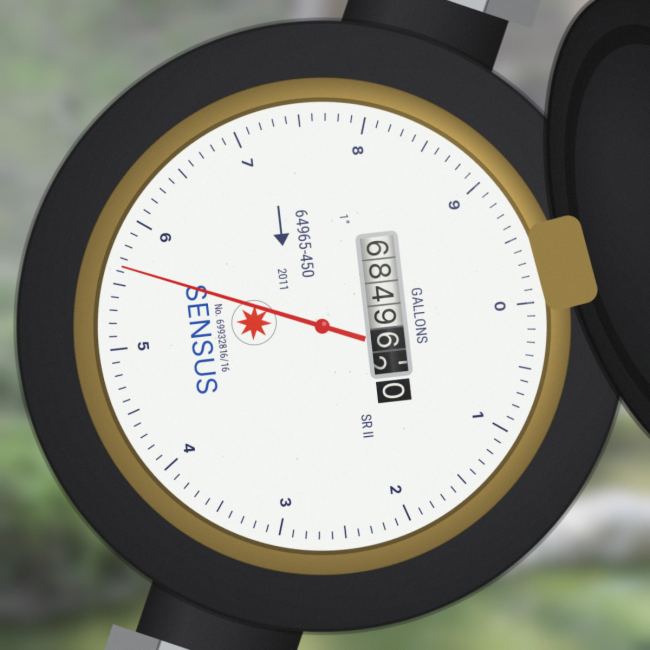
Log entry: gal 6849615.6
